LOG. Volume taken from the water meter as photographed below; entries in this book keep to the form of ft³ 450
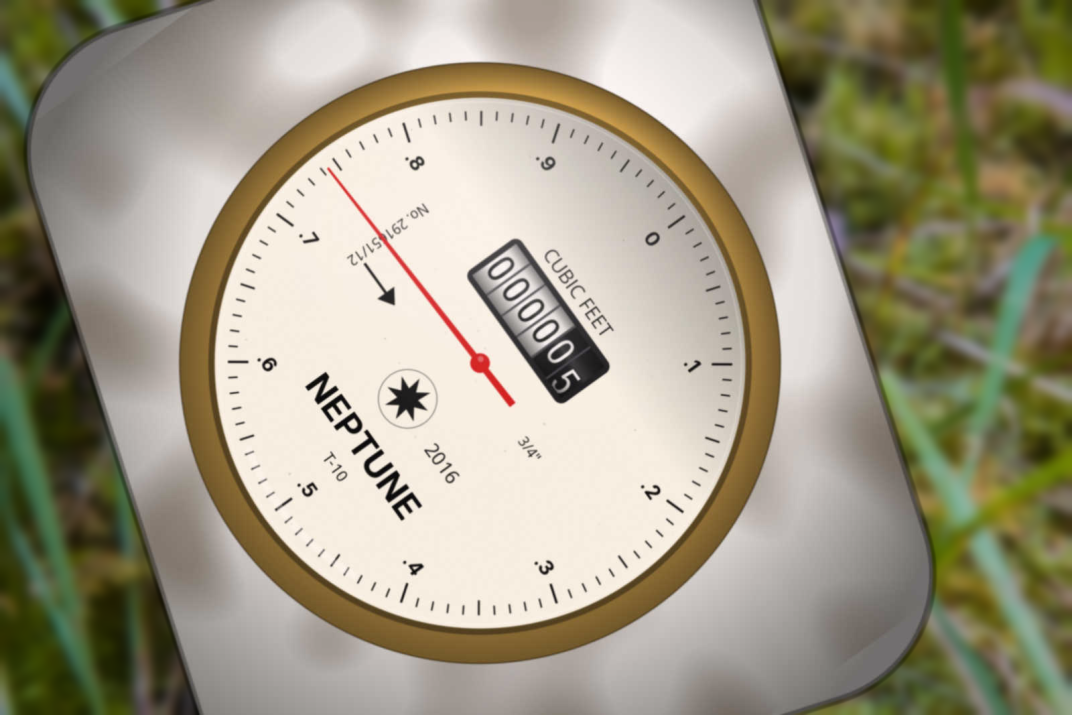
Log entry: ft³ 4.74
